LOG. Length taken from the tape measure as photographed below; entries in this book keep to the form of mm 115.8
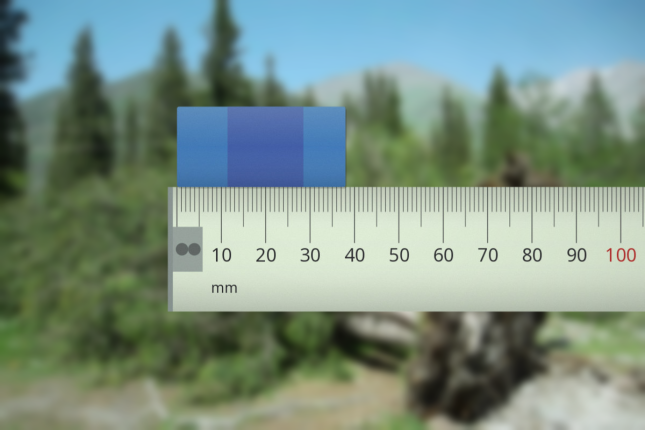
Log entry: mm 38
